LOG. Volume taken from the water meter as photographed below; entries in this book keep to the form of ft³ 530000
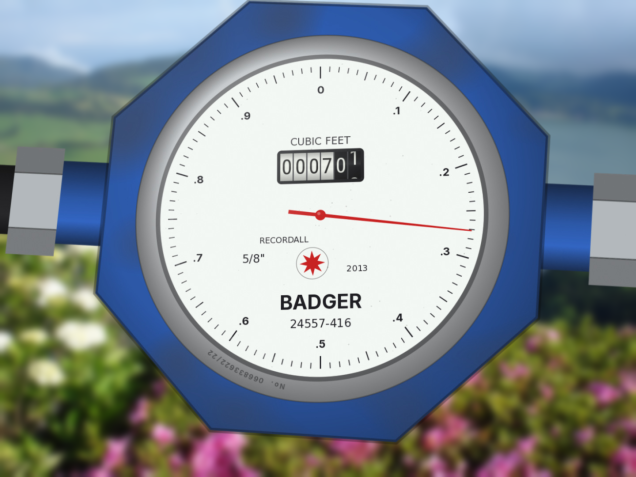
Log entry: ft³ 701.27
